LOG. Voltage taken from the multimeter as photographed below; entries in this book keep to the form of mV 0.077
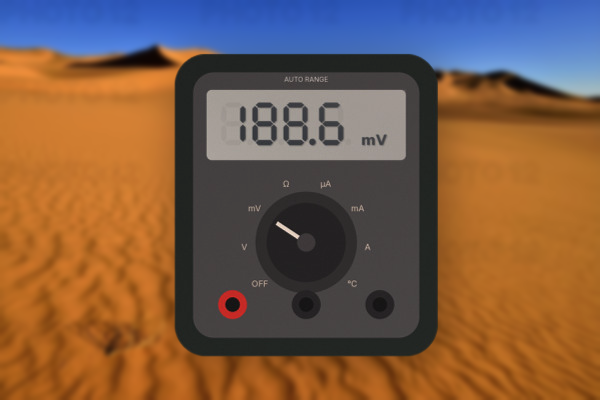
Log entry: mV 188.6
